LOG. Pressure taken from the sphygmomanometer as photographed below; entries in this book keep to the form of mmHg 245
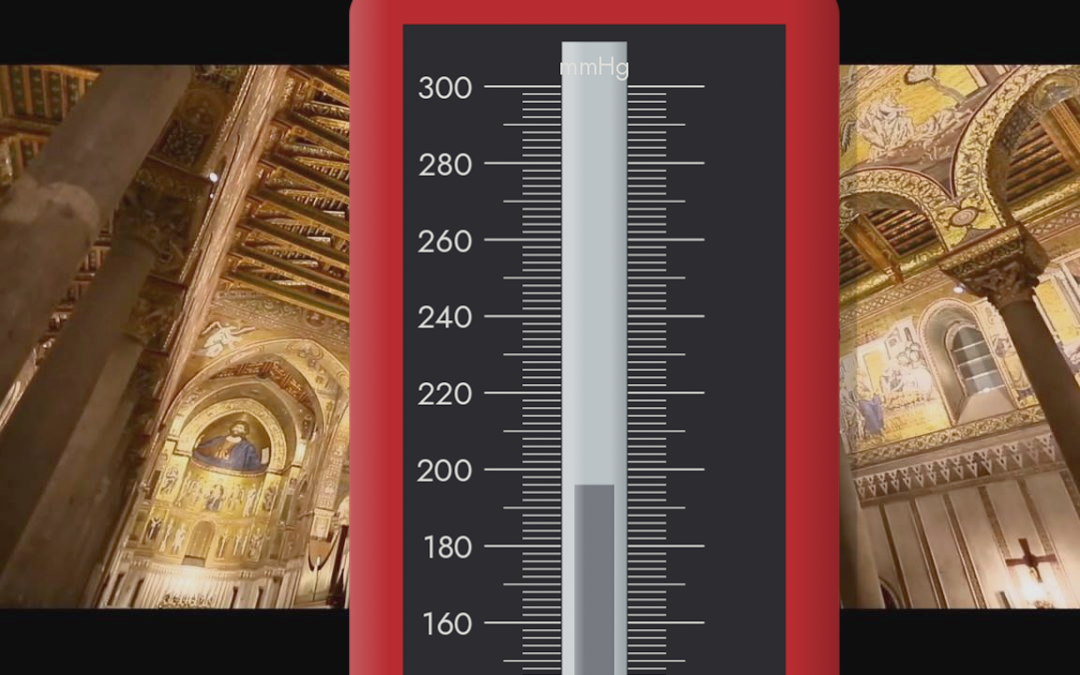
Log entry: mmHg 196
